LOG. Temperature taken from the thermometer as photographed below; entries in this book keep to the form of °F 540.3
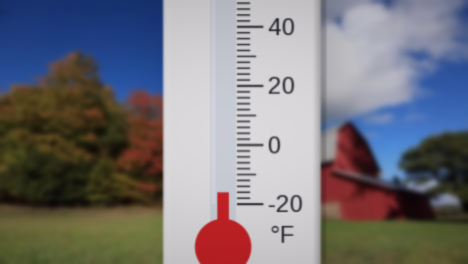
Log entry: °F -16
